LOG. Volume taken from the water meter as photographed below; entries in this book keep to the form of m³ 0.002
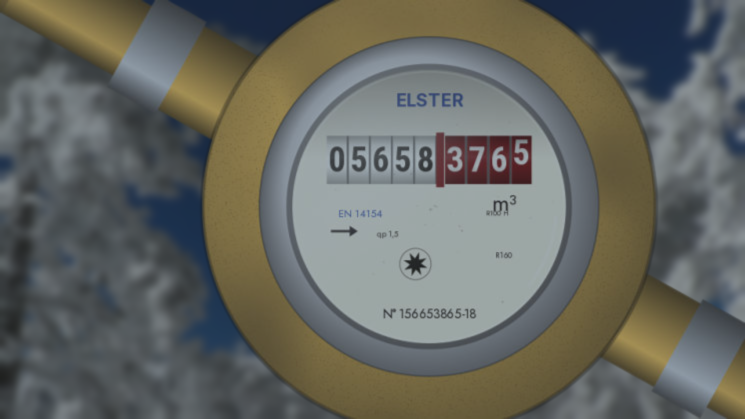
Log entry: m³ 5658.3765
